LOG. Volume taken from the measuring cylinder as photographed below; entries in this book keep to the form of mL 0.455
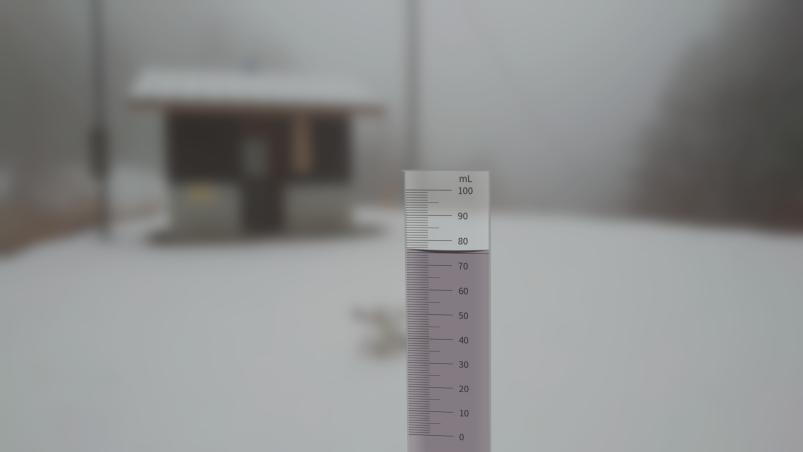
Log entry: mL 75
